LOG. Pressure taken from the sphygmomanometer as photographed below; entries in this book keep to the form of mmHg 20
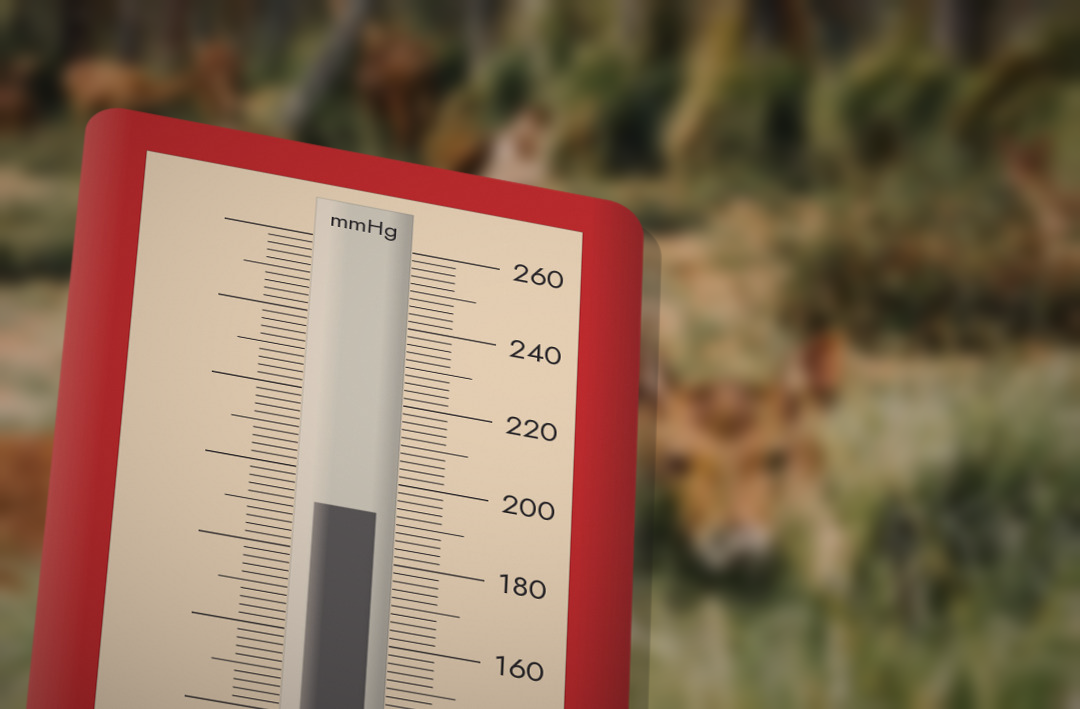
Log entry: mmHg 192
